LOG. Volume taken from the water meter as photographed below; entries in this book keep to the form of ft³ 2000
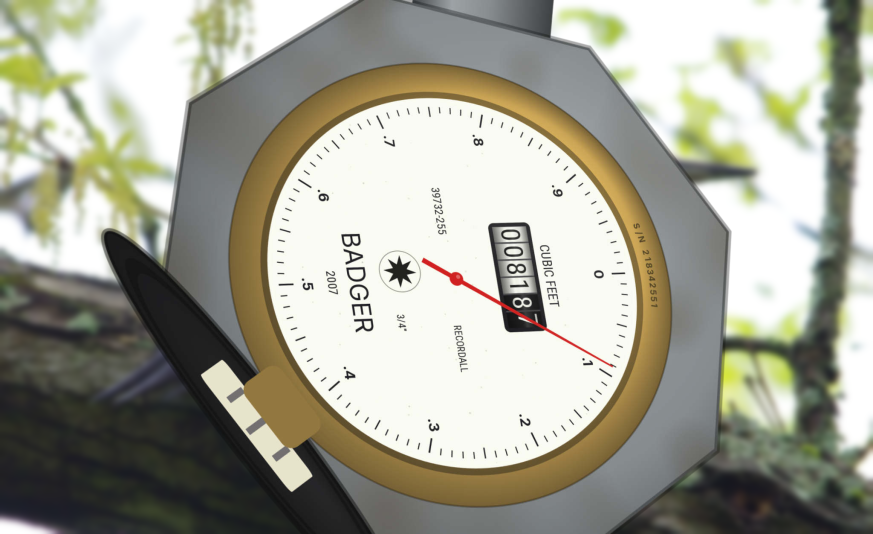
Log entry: ft³ 8187.09
